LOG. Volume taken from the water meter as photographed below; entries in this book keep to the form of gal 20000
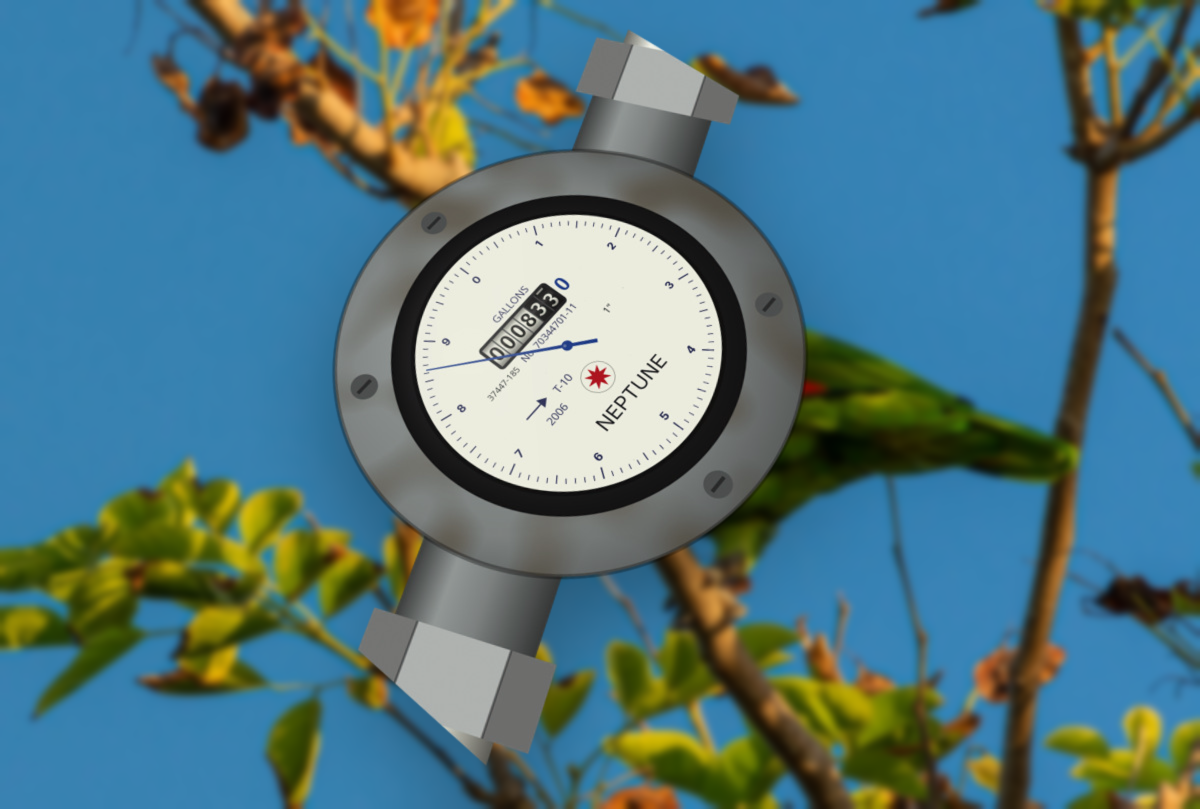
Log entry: gal 8328.6
